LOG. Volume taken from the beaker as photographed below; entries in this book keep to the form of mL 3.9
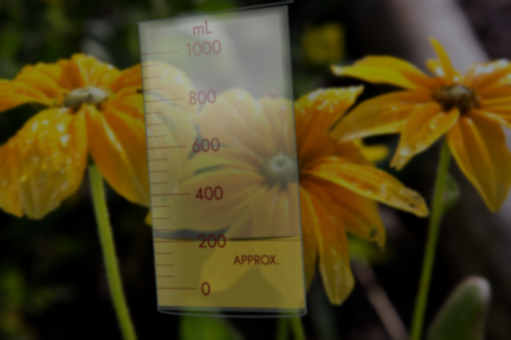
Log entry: mL 200
